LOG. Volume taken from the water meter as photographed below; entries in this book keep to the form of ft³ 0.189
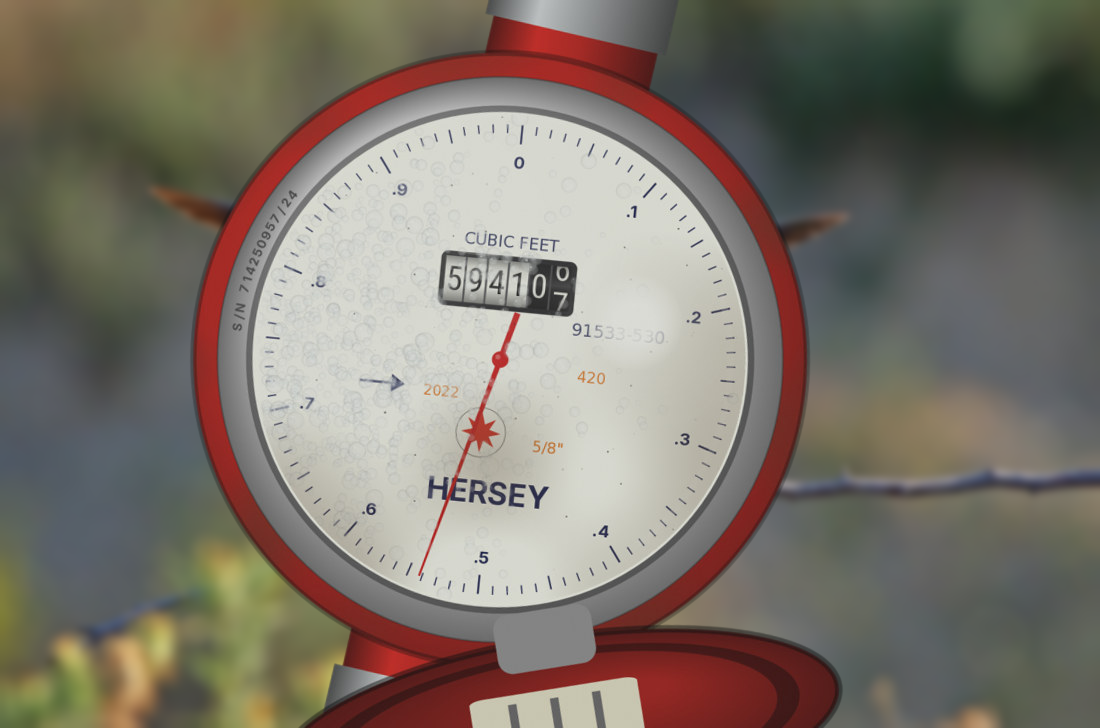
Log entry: ft³ 594106.54
